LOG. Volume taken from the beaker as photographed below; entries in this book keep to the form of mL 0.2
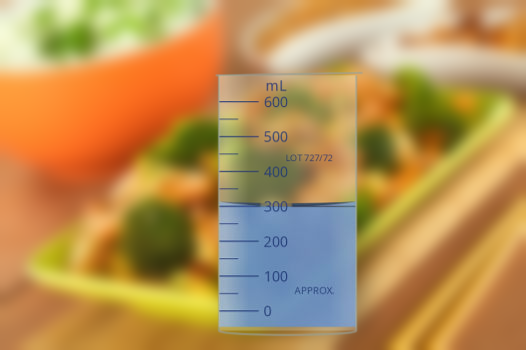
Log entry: mL 300
